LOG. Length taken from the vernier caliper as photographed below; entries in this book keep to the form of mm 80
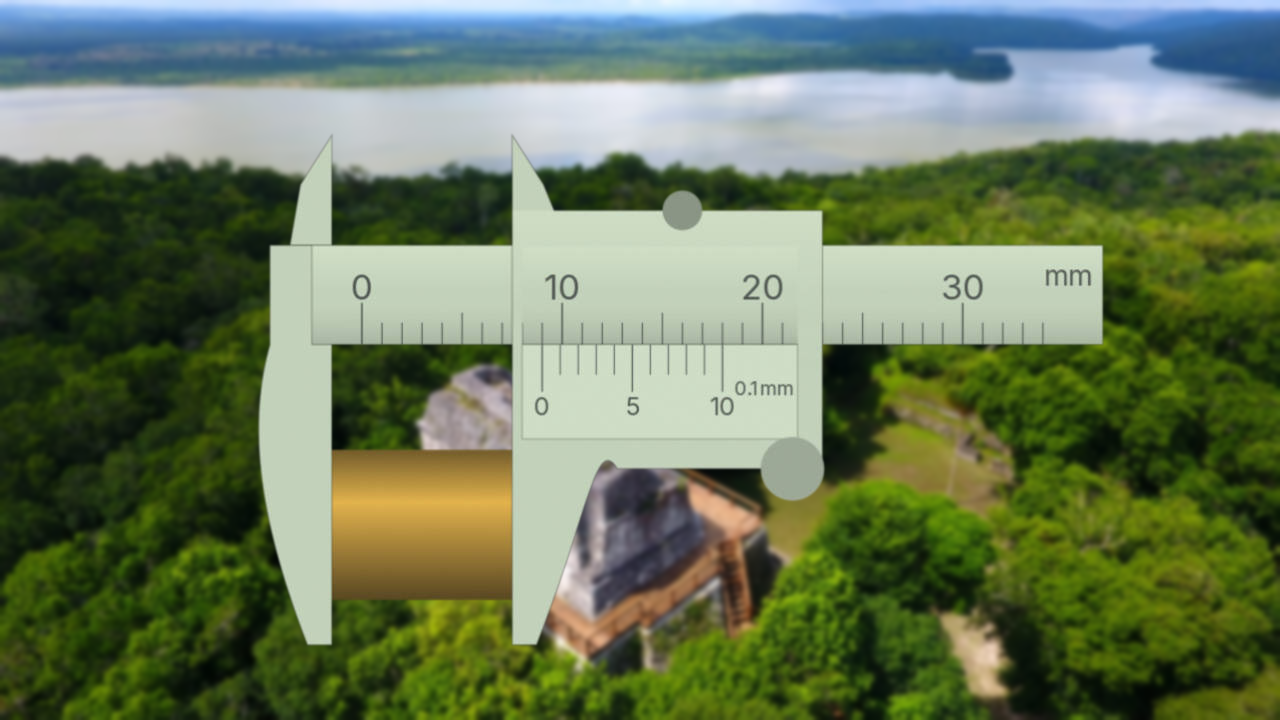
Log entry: mm 9.0
